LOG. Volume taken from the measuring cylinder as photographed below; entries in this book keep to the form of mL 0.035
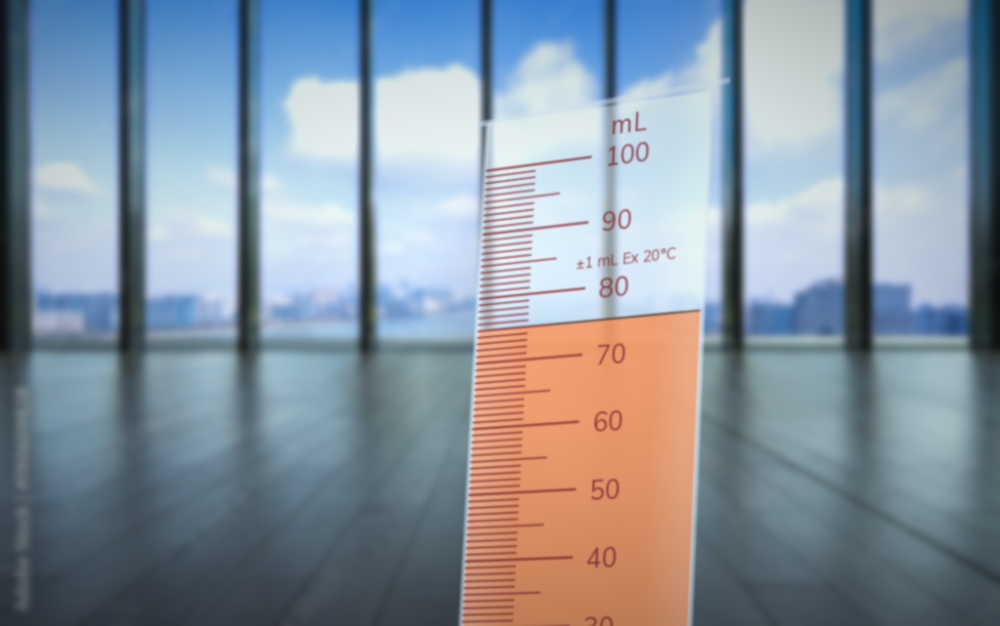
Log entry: mL 75
